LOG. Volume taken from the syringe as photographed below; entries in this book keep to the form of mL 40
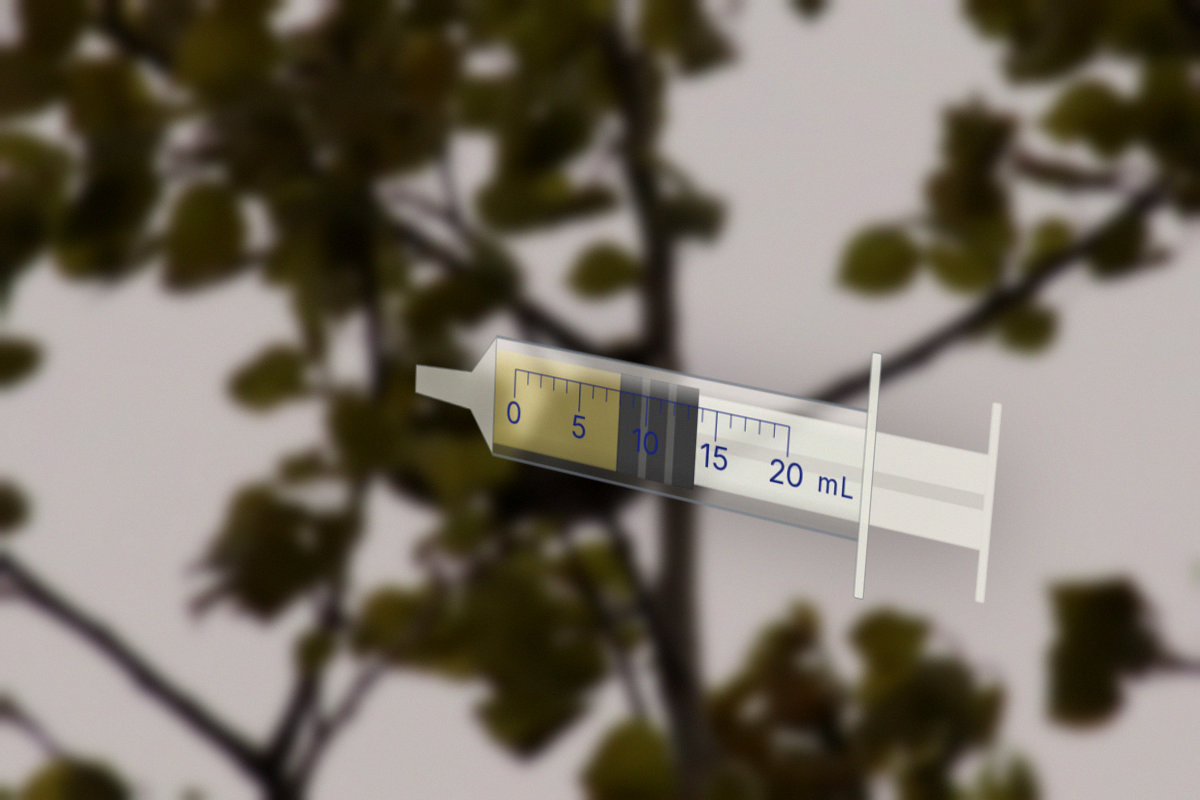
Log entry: mL 8
